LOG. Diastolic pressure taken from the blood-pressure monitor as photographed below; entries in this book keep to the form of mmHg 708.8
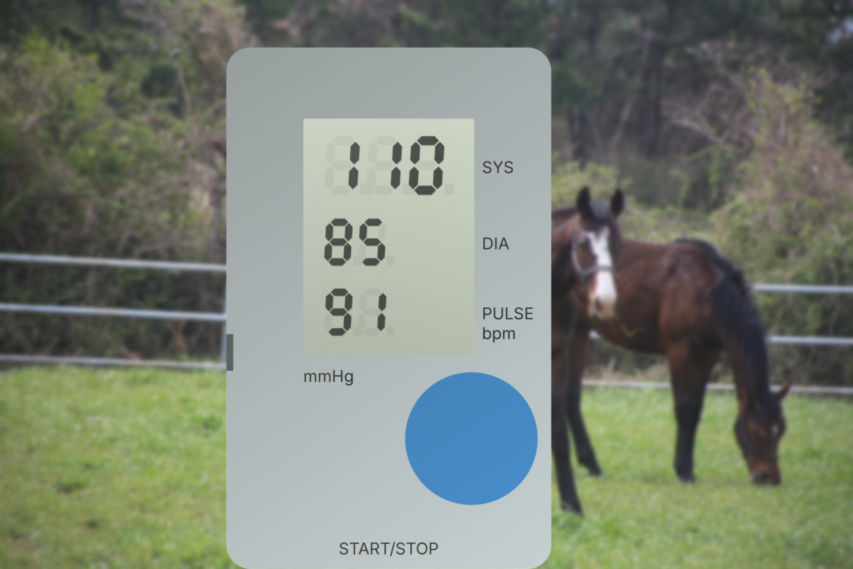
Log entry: mmHg 85
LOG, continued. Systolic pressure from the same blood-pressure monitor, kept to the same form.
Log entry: mmHg 110
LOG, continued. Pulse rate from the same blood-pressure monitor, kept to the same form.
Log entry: bpm 91
